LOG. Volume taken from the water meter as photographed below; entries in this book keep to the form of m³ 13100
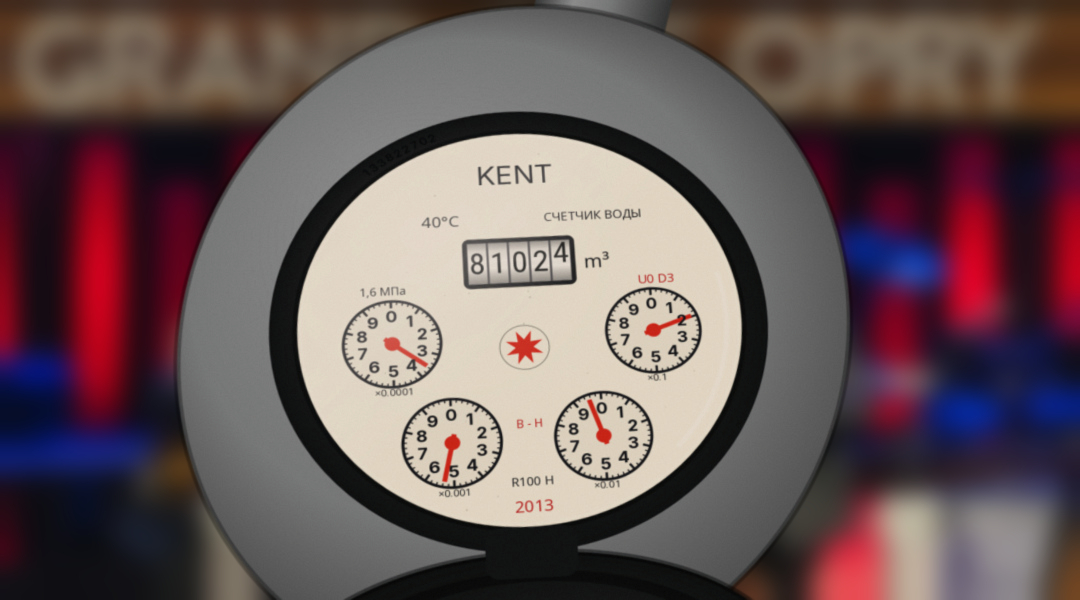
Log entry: m³ 81024.1953
